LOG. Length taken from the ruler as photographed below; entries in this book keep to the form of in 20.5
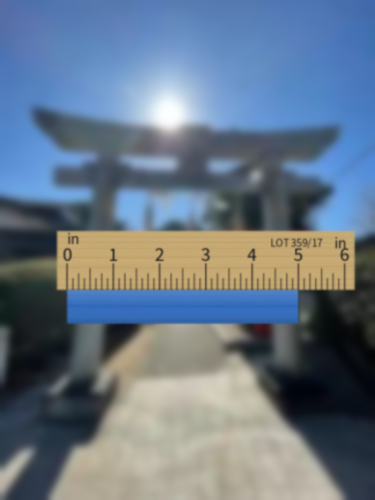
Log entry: in 5
